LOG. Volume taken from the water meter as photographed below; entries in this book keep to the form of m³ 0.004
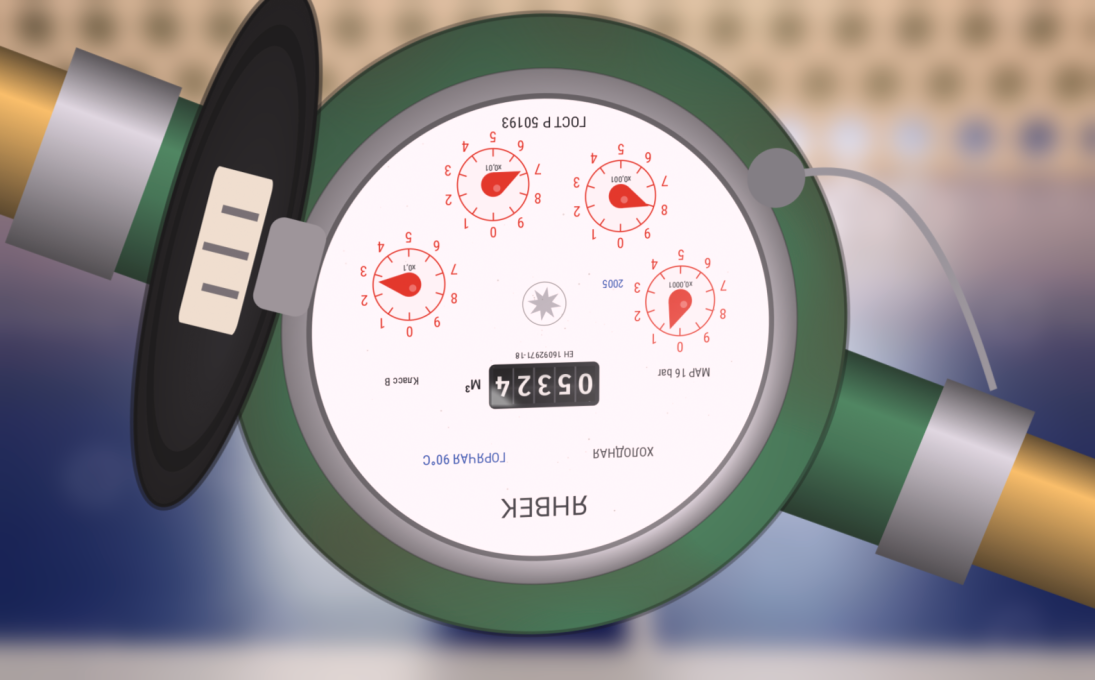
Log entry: m³ 5324.2680
